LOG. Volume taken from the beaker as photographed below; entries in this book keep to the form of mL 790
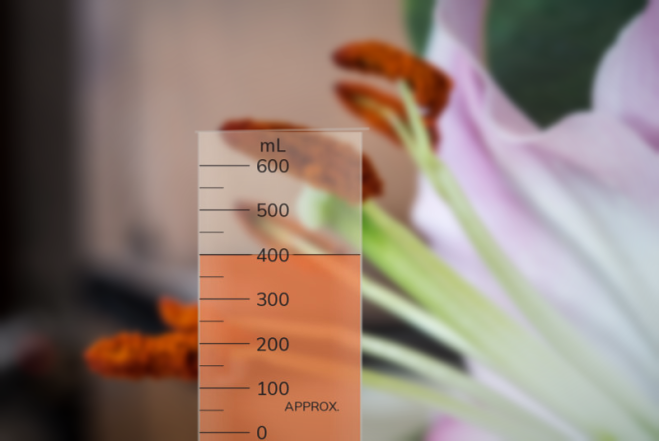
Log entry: mL 400
